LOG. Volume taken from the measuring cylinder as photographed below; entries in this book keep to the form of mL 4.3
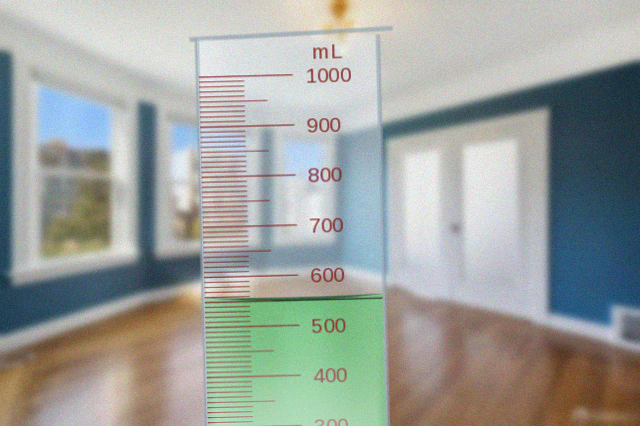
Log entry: mL 550
